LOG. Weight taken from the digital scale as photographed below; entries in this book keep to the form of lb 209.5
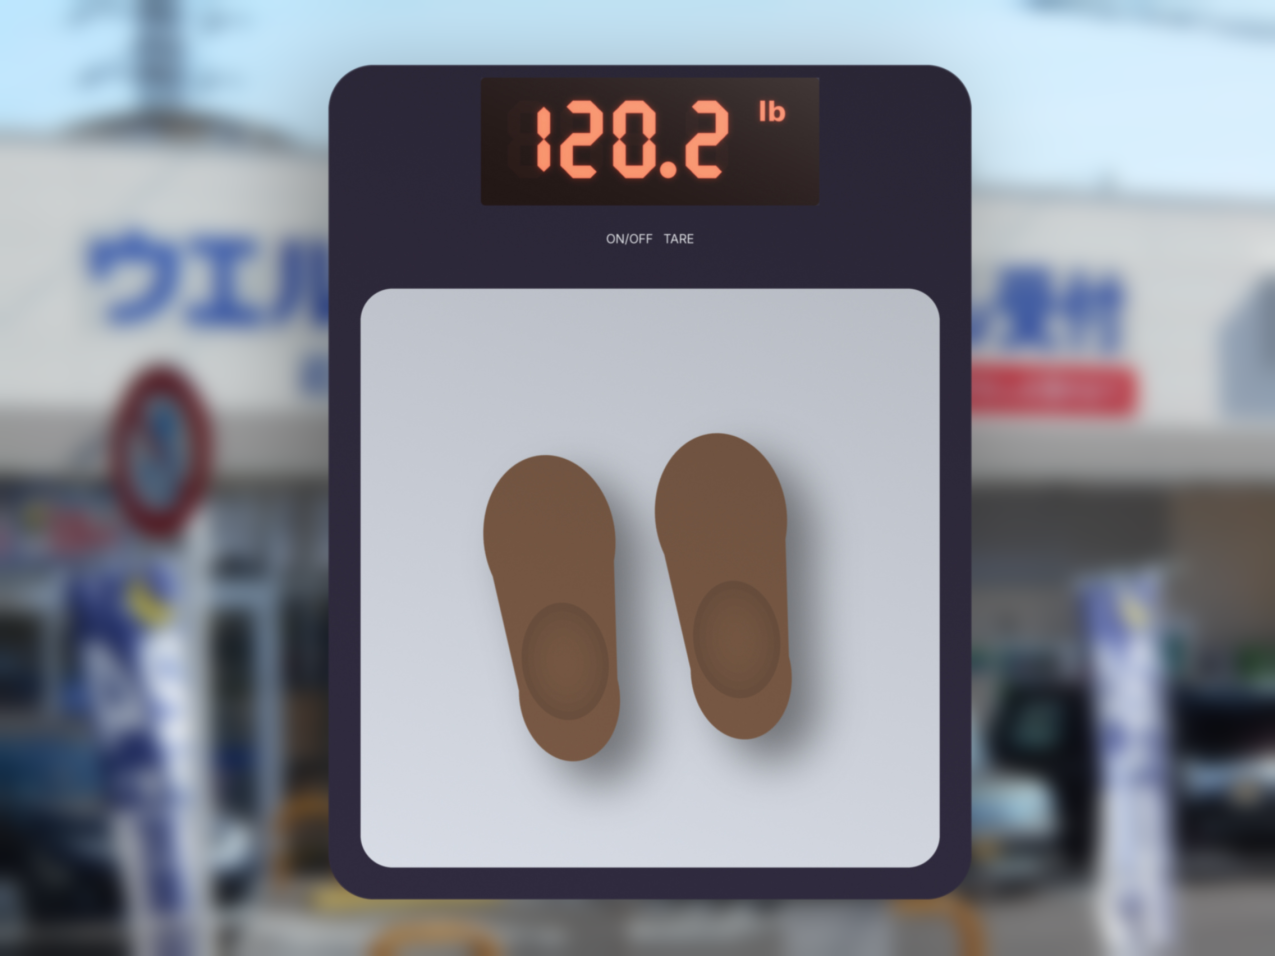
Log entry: lb 120.2
